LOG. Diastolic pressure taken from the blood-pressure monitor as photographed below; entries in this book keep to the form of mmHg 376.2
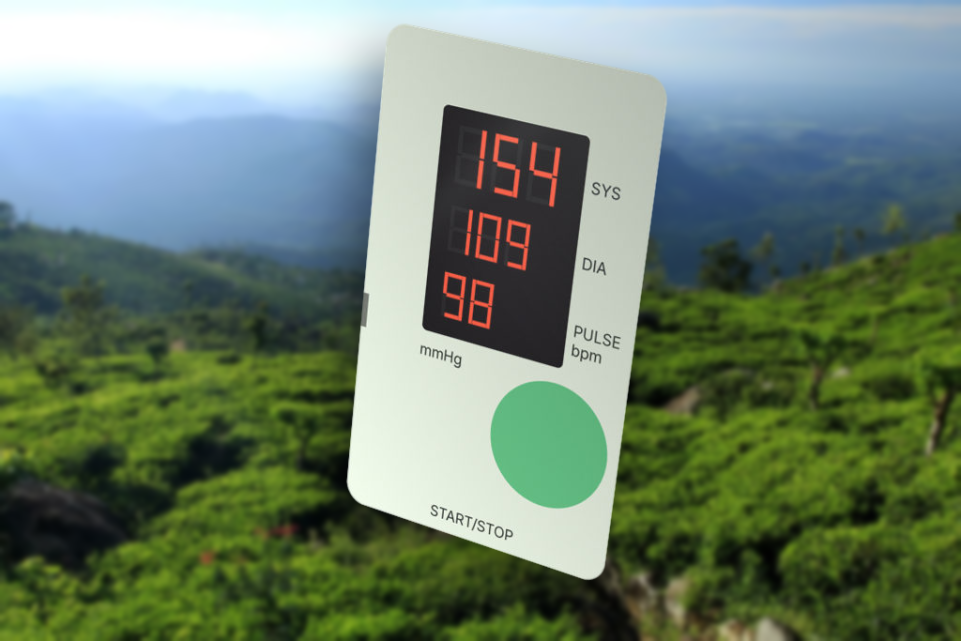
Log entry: mmHg 109
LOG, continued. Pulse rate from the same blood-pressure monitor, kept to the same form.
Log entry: bpm 98
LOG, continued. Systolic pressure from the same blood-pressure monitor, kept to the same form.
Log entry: mmHg 154
